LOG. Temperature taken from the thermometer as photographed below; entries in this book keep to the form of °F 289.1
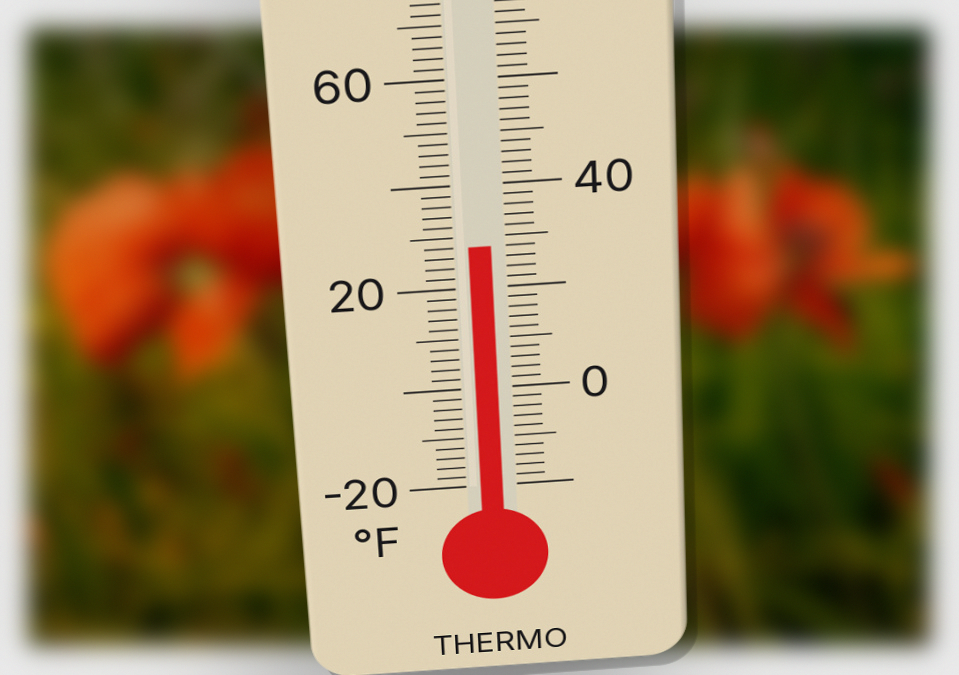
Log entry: °F 28
